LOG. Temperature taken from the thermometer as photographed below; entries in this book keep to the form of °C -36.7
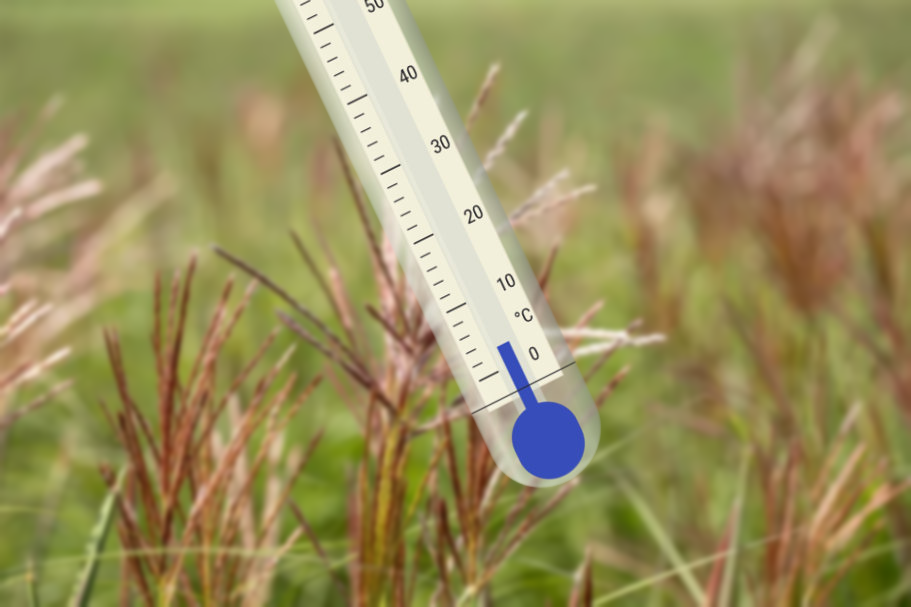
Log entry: °C 3
